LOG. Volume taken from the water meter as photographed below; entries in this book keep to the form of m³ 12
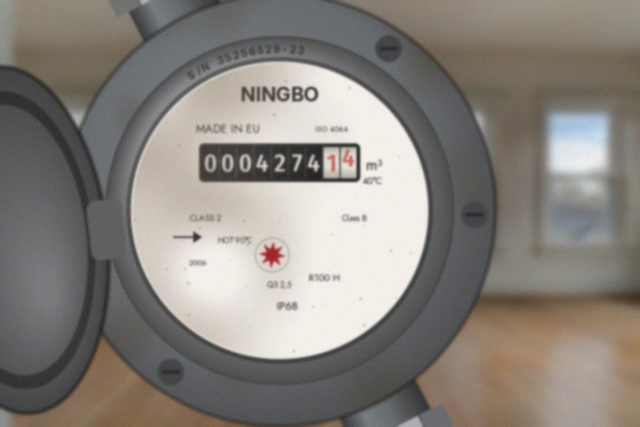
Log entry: m³ 4274.14
